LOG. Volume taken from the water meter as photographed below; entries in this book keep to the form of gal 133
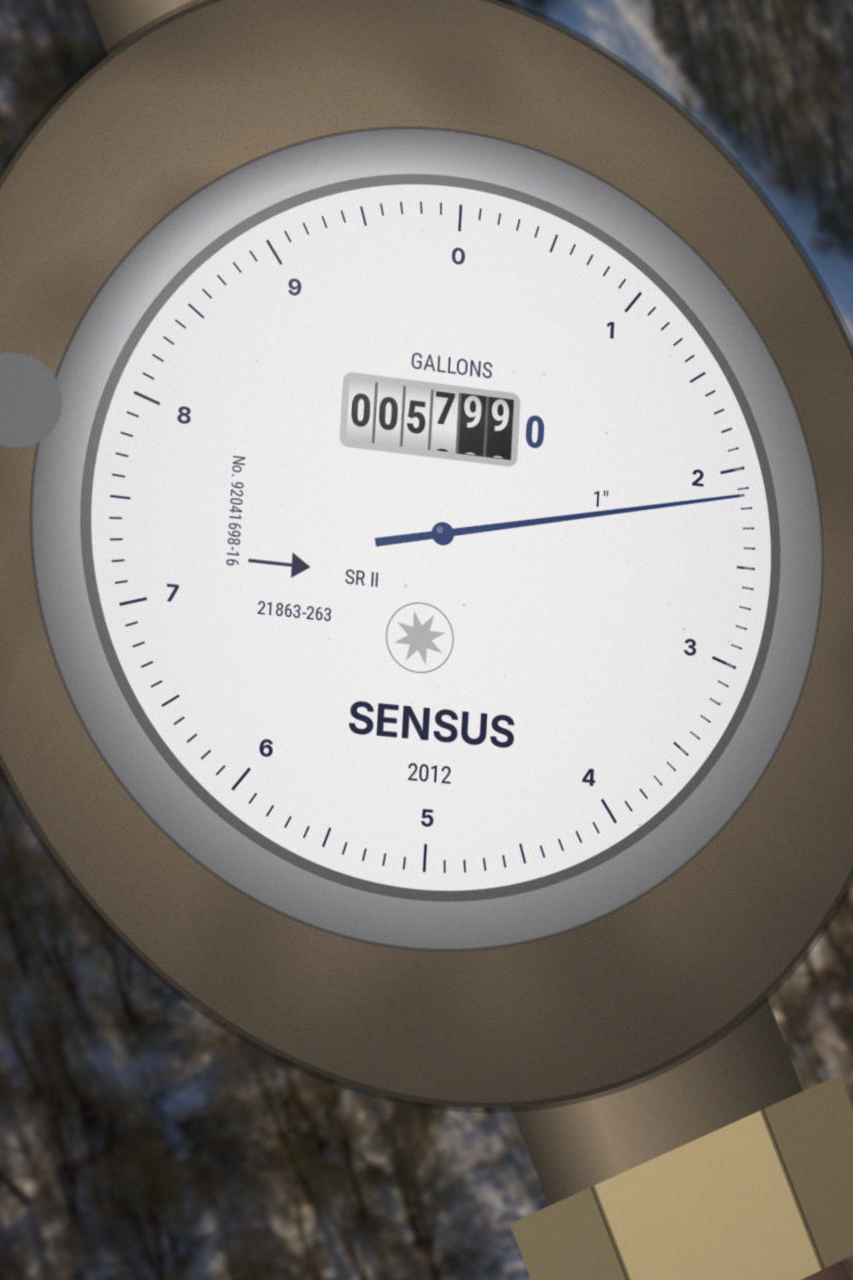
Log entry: gal 57992.1
